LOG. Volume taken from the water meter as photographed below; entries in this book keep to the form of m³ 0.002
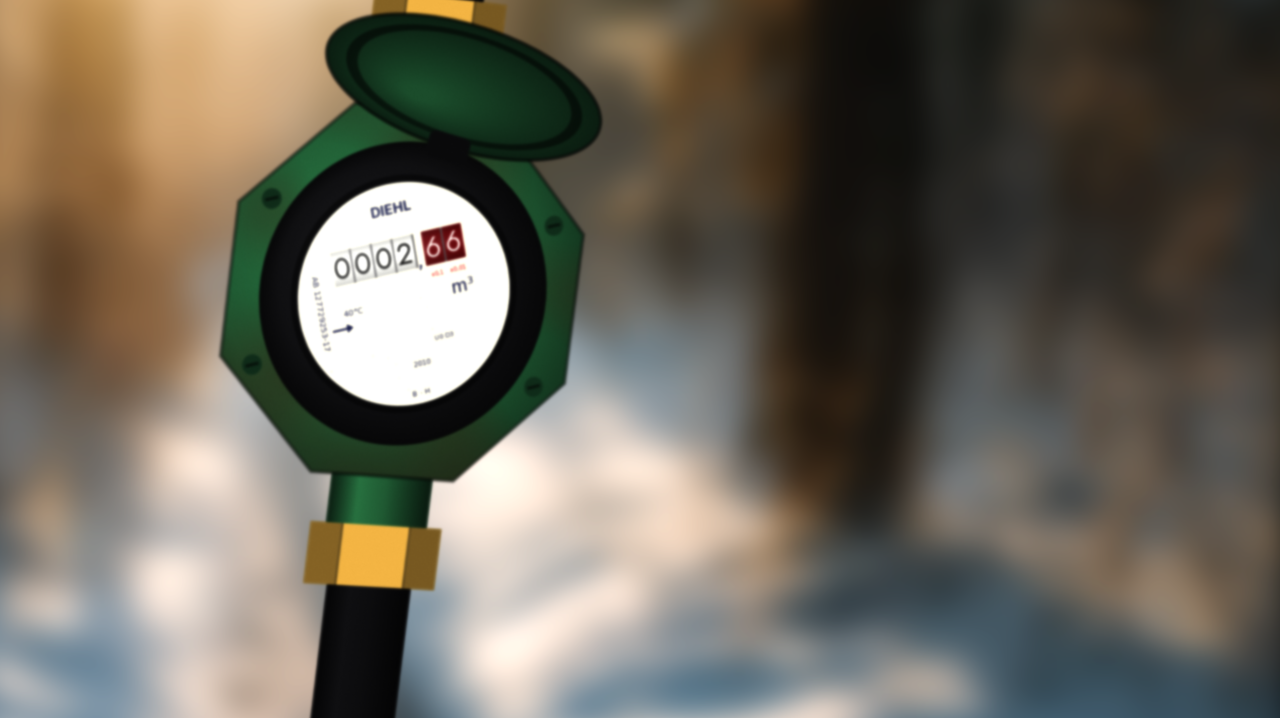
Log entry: m³ 2.66
